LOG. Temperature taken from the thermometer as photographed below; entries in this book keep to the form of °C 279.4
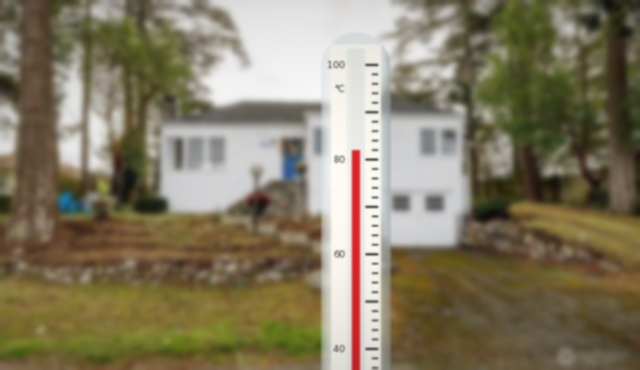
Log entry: °C 82
